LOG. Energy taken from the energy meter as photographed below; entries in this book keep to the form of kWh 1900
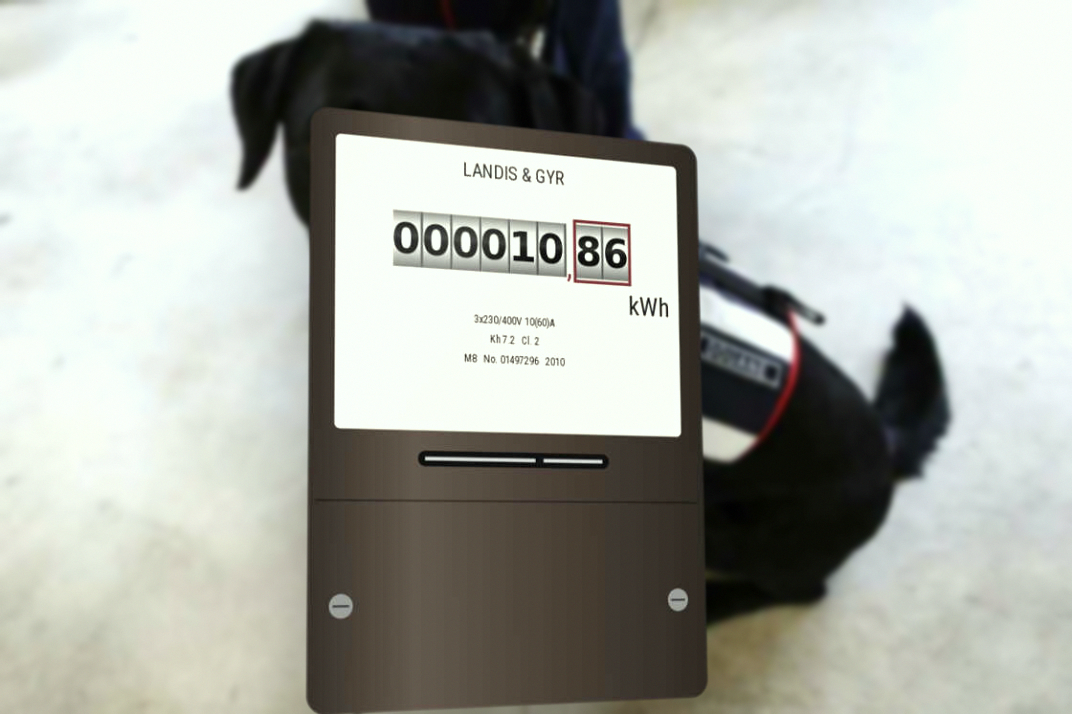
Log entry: kWh 10.86
